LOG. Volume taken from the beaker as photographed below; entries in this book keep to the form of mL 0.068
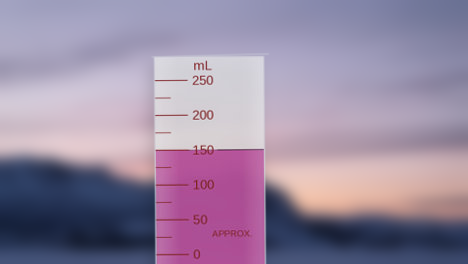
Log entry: mL 150
